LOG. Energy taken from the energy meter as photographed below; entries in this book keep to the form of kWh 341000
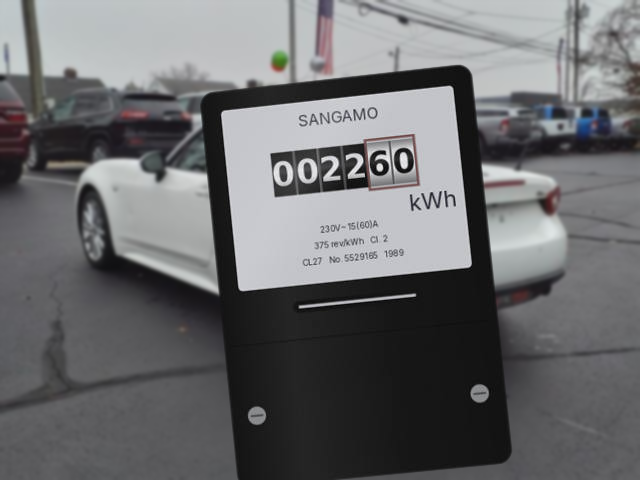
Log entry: kWh 22.60
